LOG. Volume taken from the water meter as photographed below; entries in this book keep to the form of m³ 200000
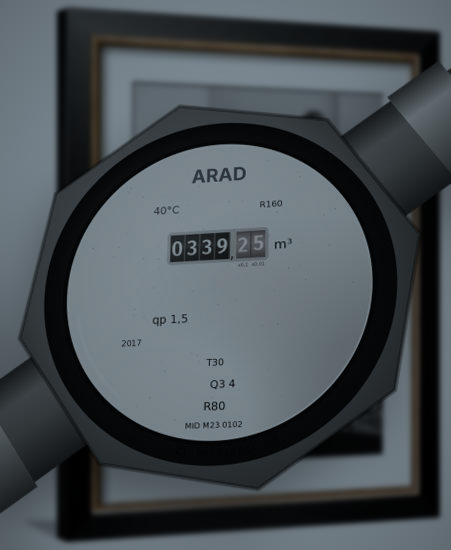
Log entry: m³ 339.25
